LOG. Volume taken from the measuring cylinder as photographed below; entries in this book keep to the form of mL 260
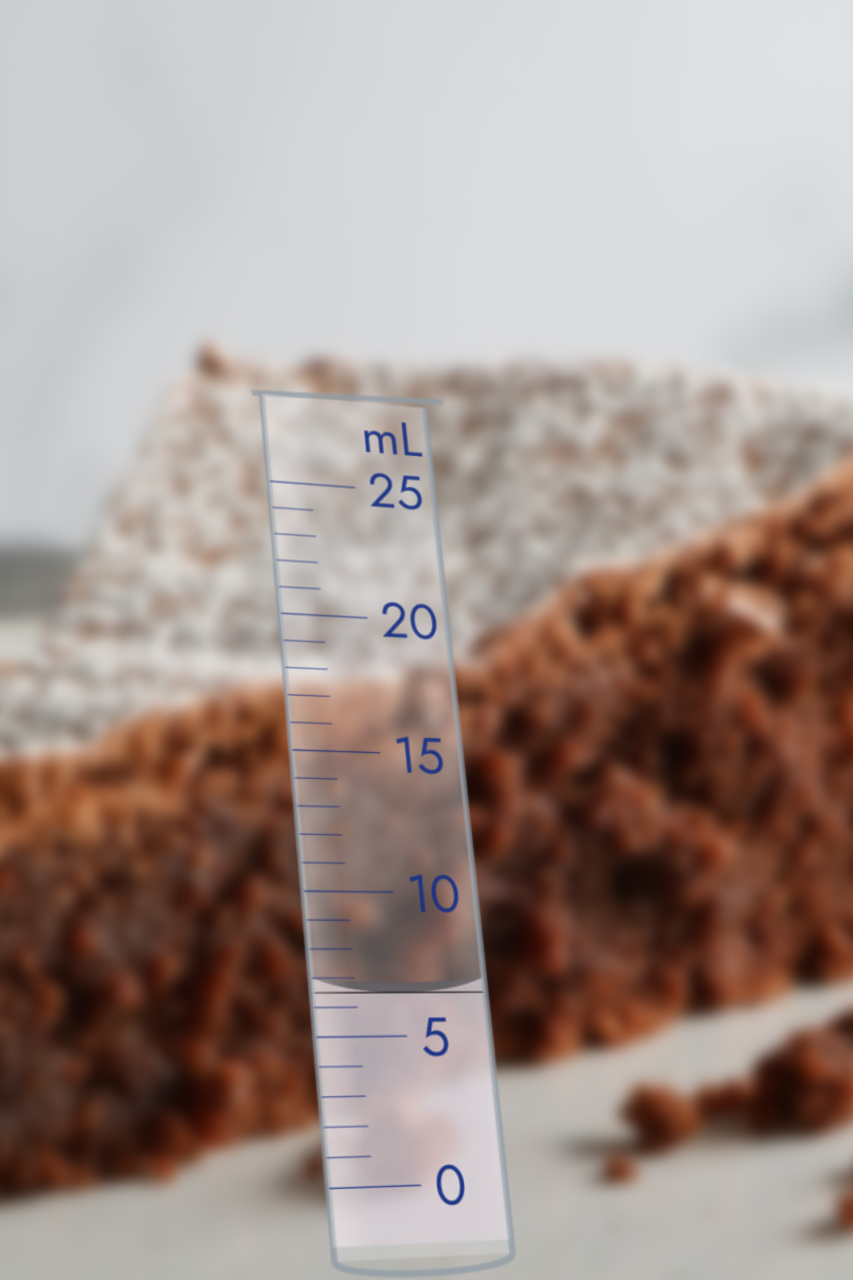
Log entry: mL 6.5
